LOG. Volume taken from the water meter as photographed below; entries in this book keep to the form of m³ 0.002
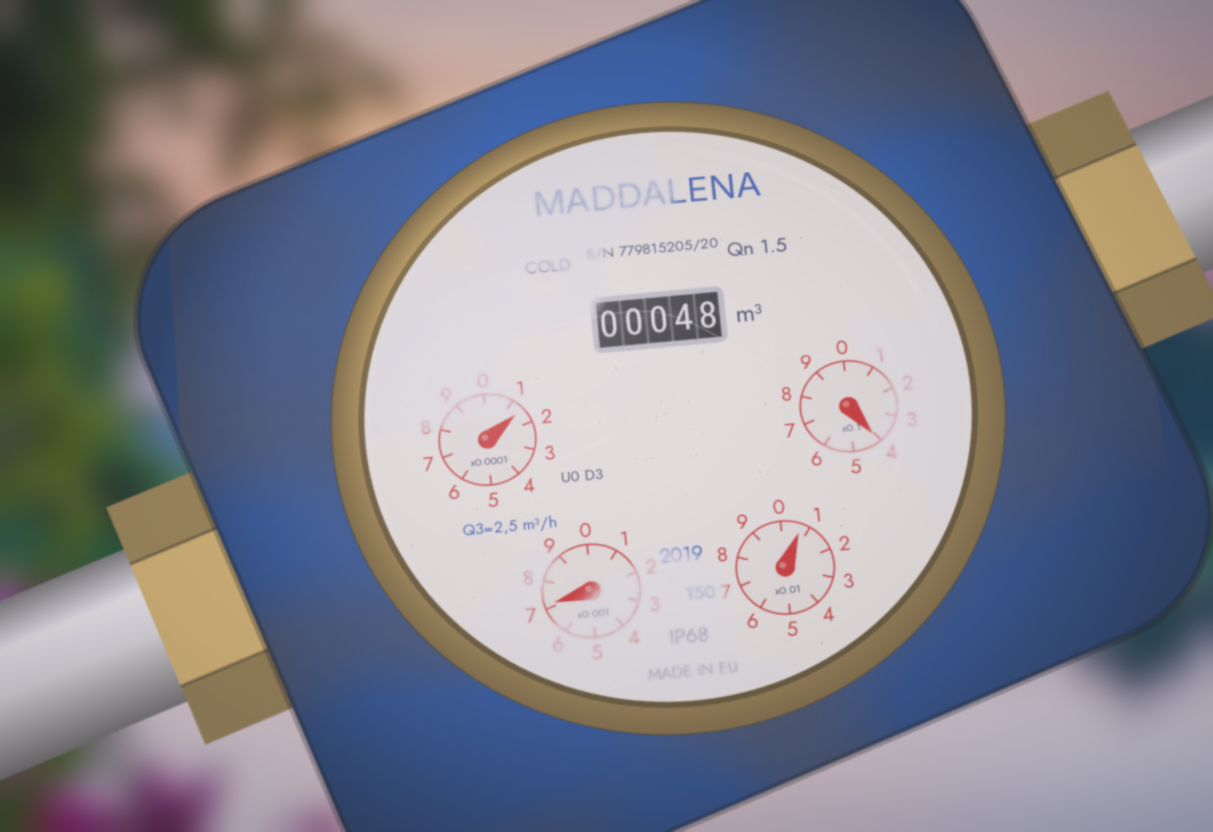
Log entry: m³ 48.4071
